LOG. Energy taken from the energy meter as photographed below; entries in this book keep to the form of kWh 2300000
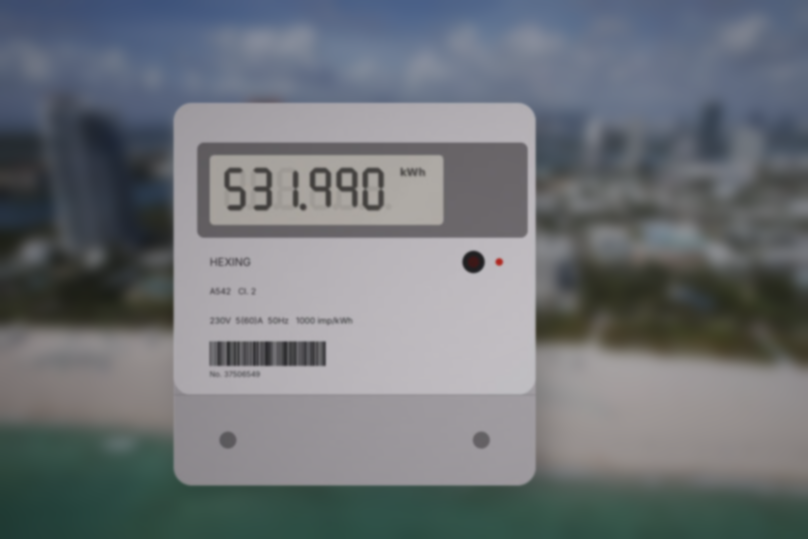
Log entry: kWh 531.990
